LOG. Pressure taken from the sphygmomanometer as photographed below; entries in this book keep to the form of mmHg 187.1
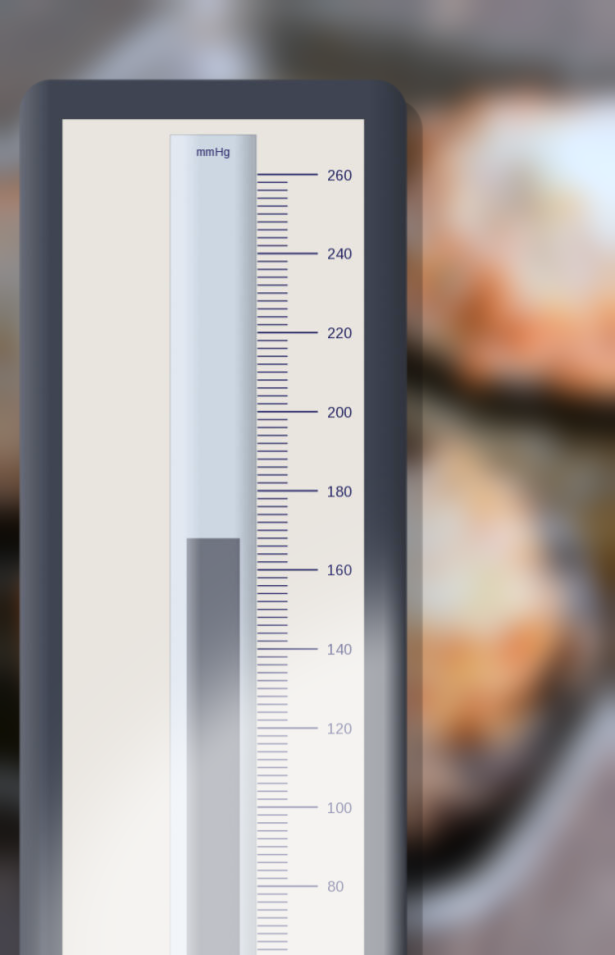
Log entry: mmHg 168
